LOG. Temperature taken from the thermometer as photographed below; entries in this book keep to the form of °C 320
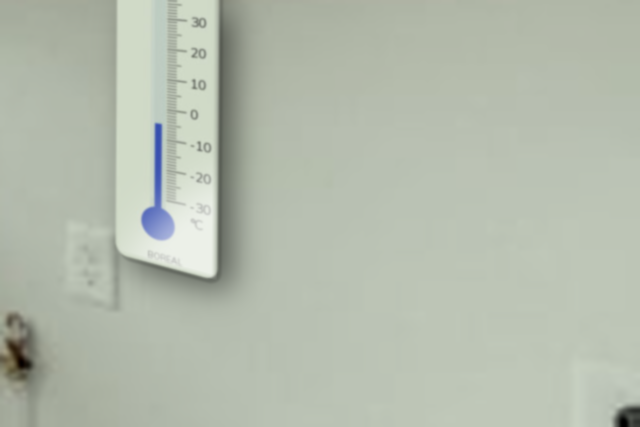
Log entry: °C -5
